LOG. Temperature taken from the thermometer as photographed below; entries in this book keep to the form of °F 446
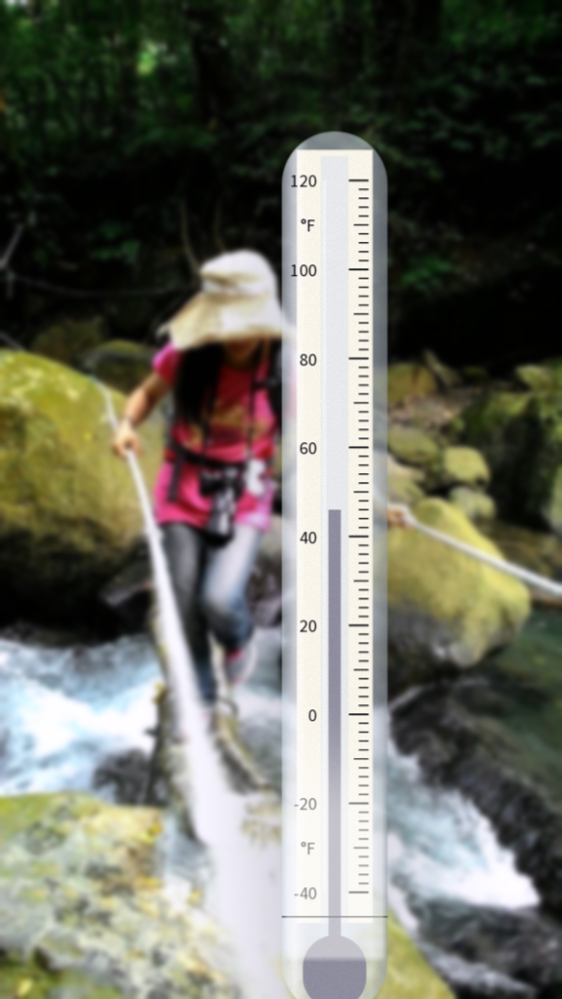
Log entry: °F 46
